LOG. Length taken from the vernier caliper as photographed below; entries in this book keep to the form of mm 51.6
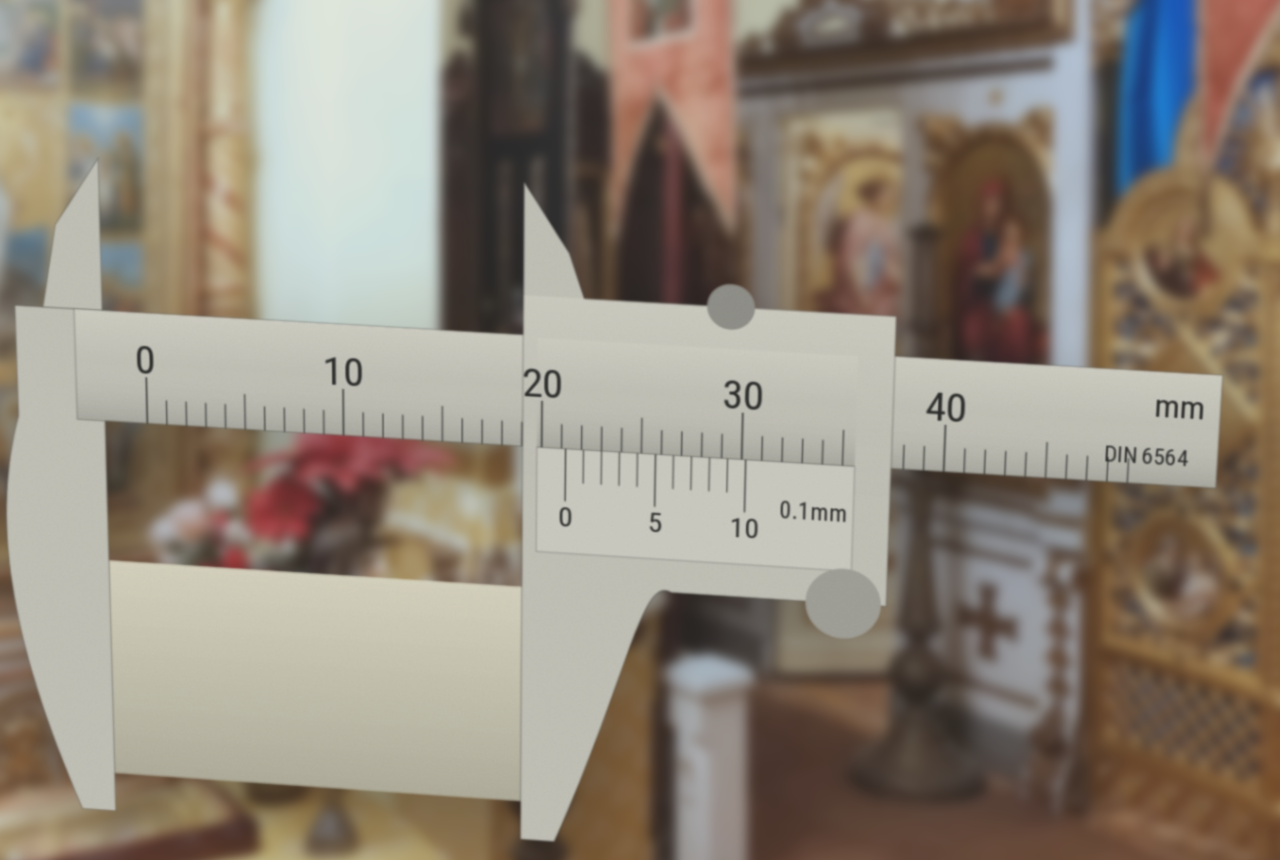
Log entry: mm 21.2
